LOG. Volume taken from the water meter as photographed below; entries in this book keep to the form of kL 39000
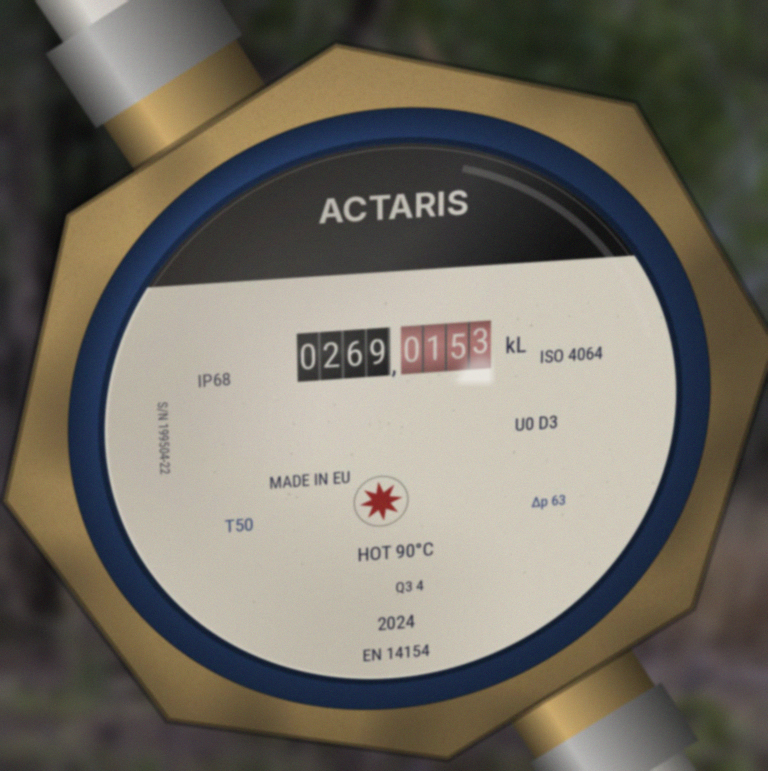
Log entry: kL 269.0153
